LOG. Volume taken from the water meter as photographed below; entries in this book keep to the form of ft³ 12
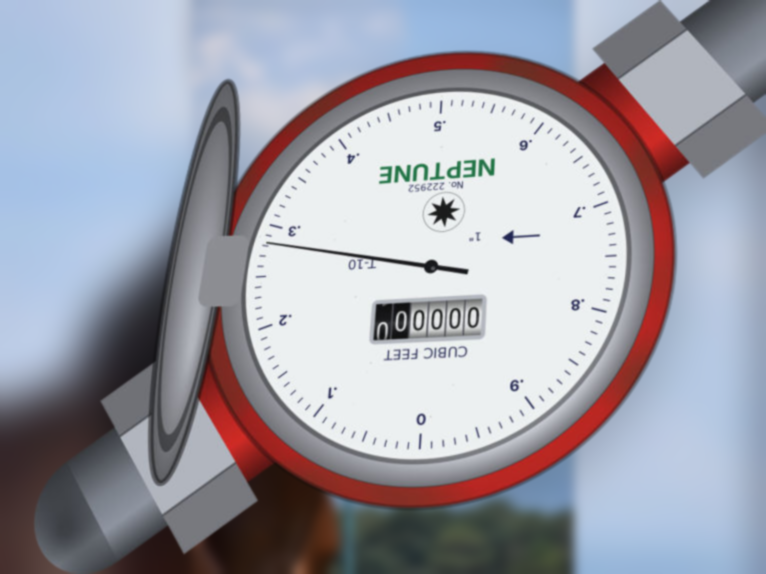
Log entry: ft³ 0.28
